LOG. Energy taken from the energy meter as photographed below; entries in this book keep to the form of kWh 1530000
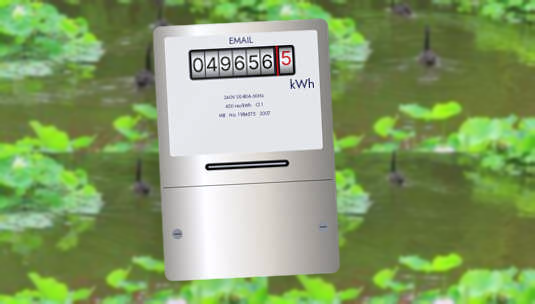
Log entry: kWh 49656.5
